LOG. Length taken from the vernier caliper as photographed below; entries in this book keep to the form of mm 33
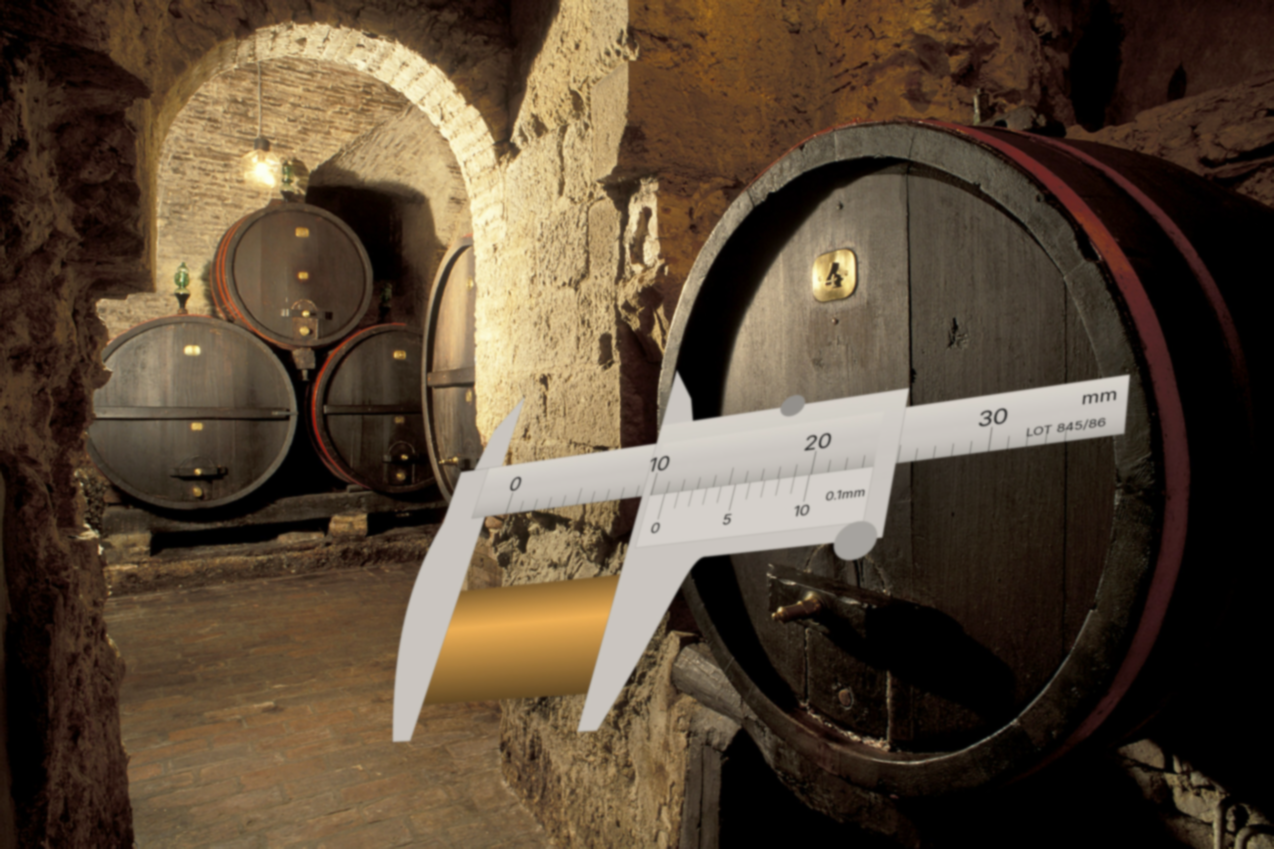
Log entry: mm 10.9
